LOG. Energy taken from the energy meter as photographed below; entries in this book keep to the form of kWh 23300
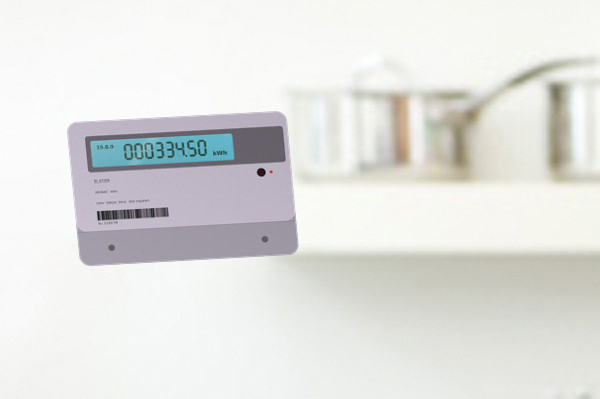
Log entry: kWh 334.50
